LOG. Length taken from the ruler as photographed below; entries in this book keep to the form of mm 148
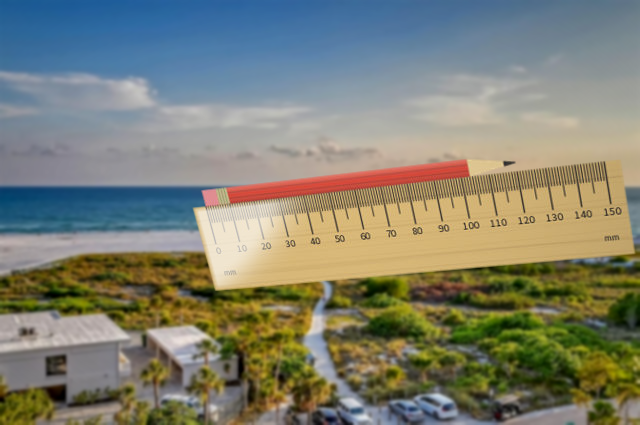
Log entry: mm 120
